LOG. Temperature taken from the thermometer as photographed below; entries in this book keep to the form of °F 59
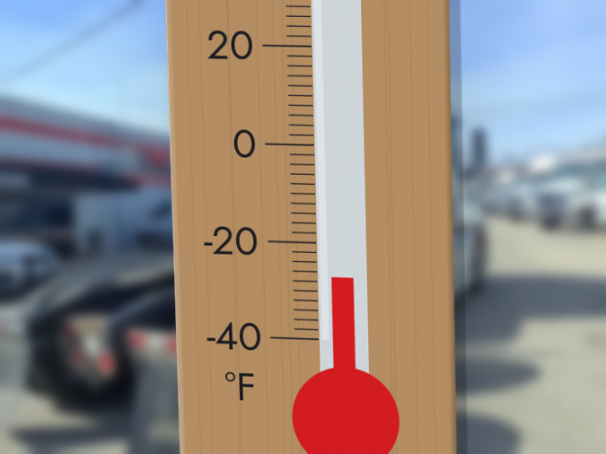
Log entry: °F -27
